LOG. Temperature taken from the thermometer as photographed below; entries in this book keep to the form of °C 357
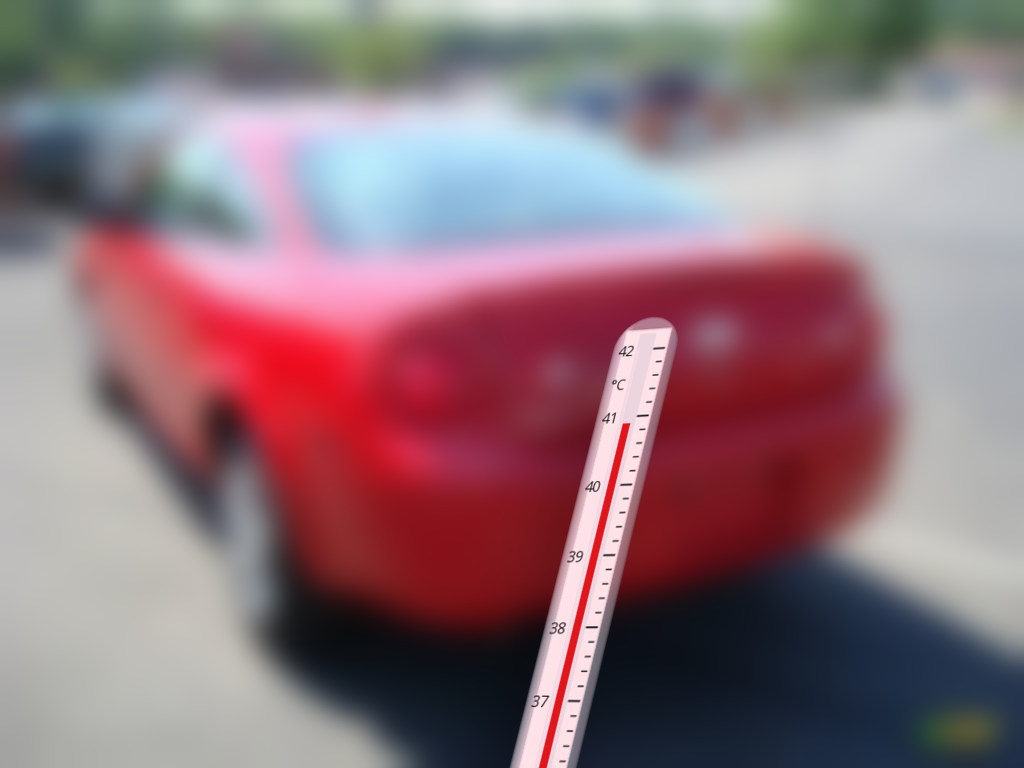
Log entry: °C 40.9
